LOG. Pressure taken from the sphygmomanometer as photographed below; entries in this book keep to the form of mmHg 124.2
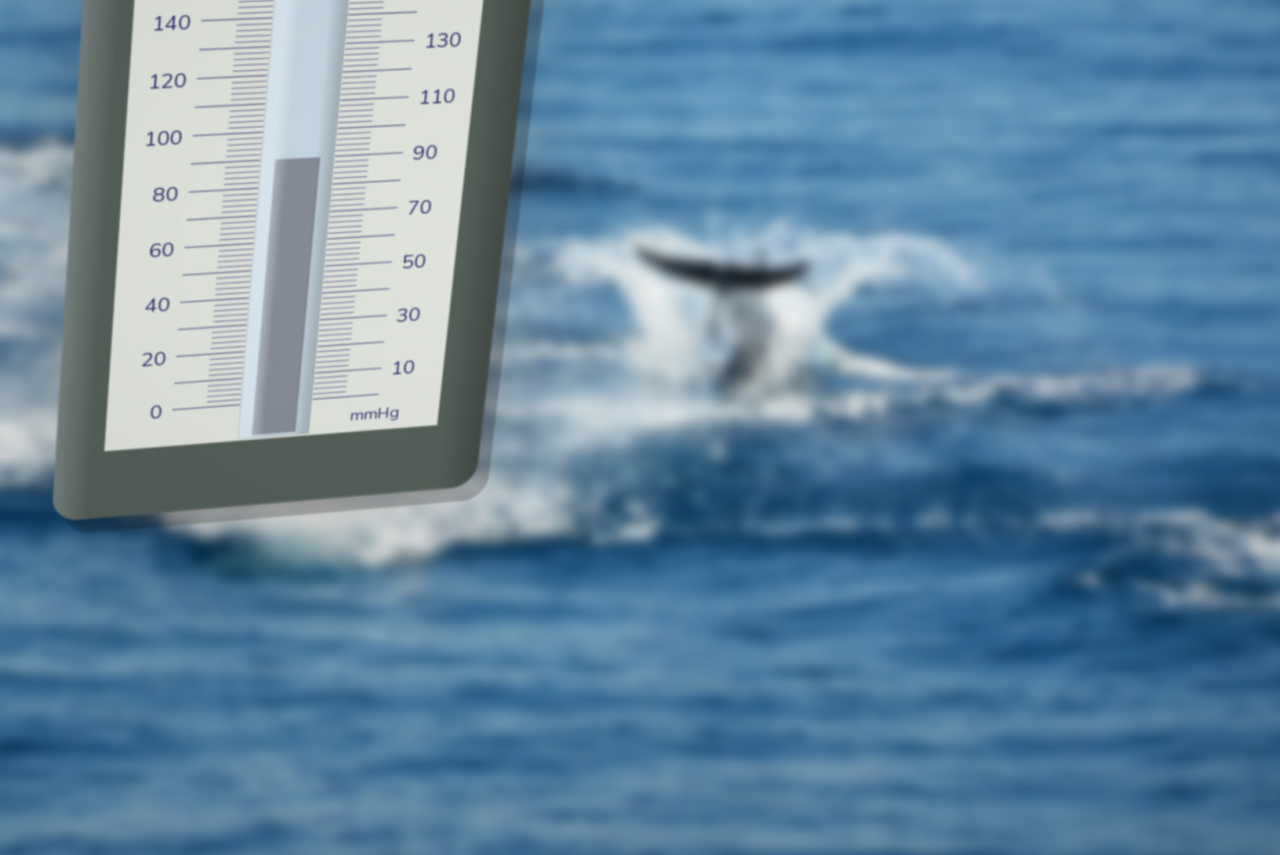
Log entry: mmHg 90
